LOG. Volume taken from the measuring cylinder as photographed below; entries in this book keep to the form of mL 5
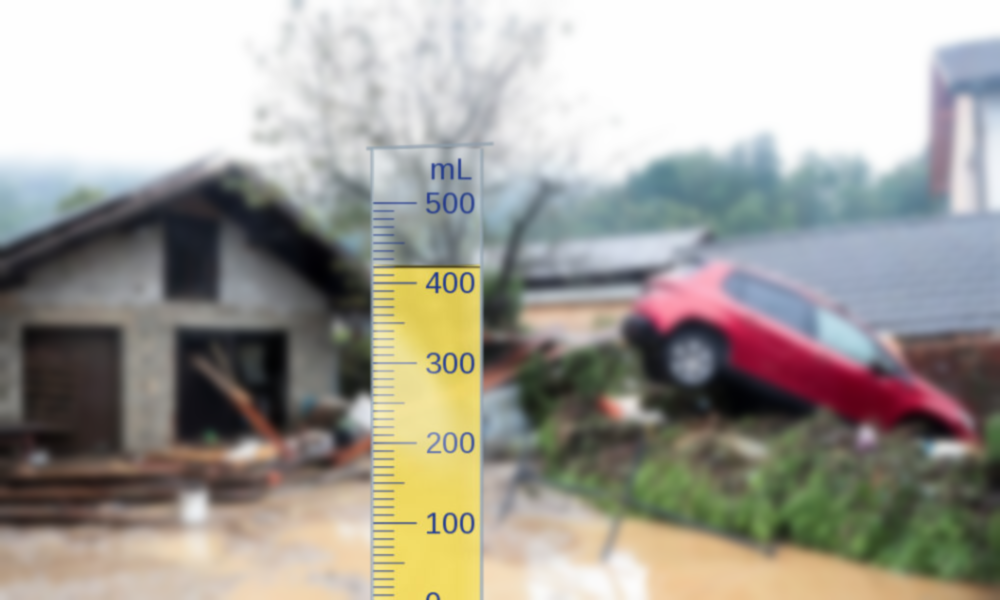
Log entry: mL 420
